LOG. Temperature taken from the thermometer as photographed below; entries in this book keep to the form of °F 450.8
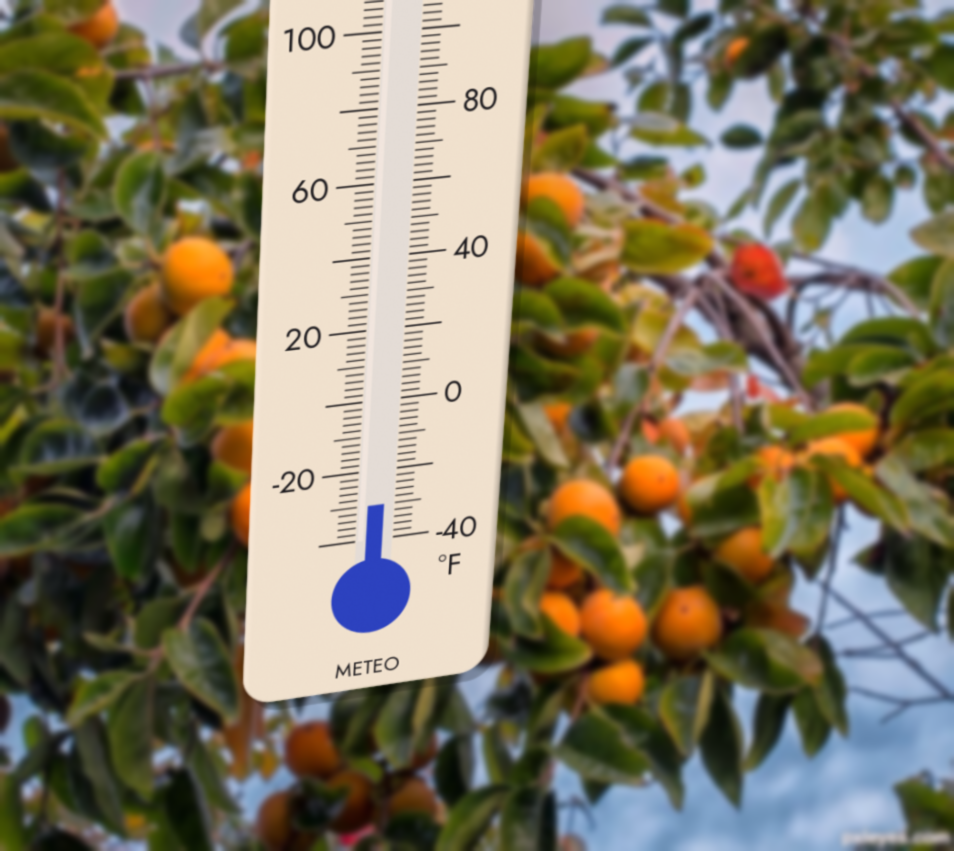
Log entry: °F -30
